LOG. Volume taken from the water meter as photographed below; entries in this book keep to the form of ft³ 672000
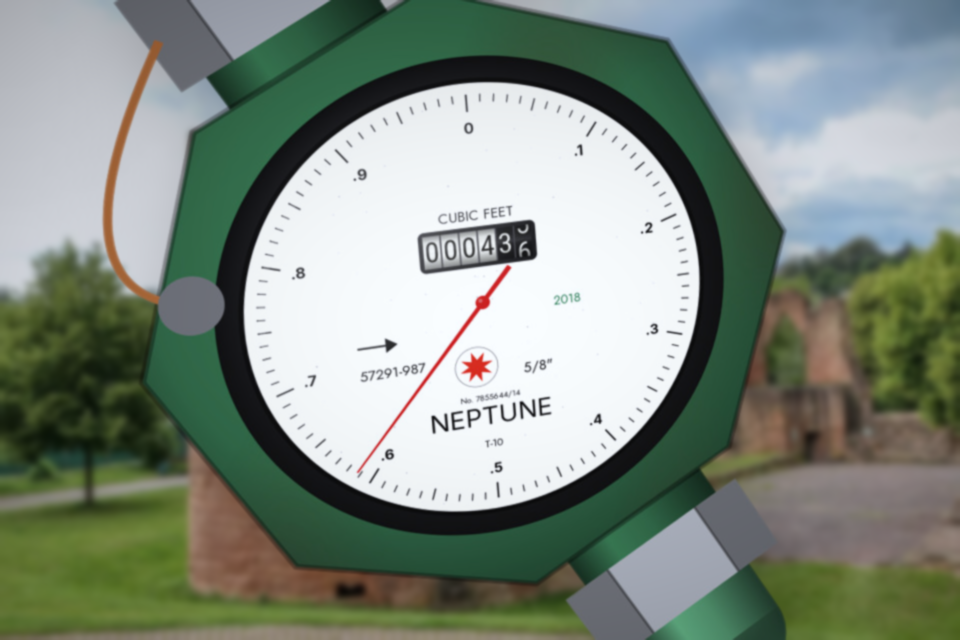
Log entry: ft³ 435.61
